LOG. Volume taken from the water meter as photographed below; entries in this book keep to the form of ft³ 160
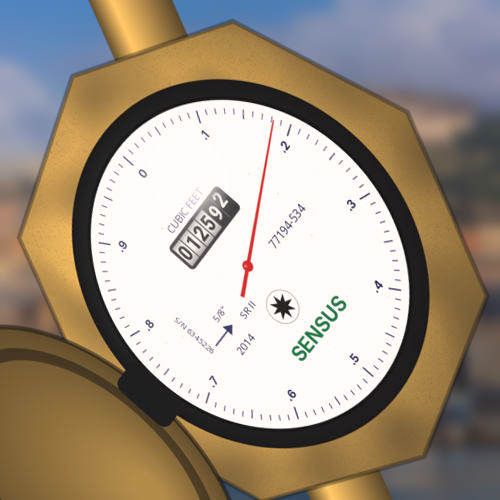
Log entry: ft³ 12592.18
